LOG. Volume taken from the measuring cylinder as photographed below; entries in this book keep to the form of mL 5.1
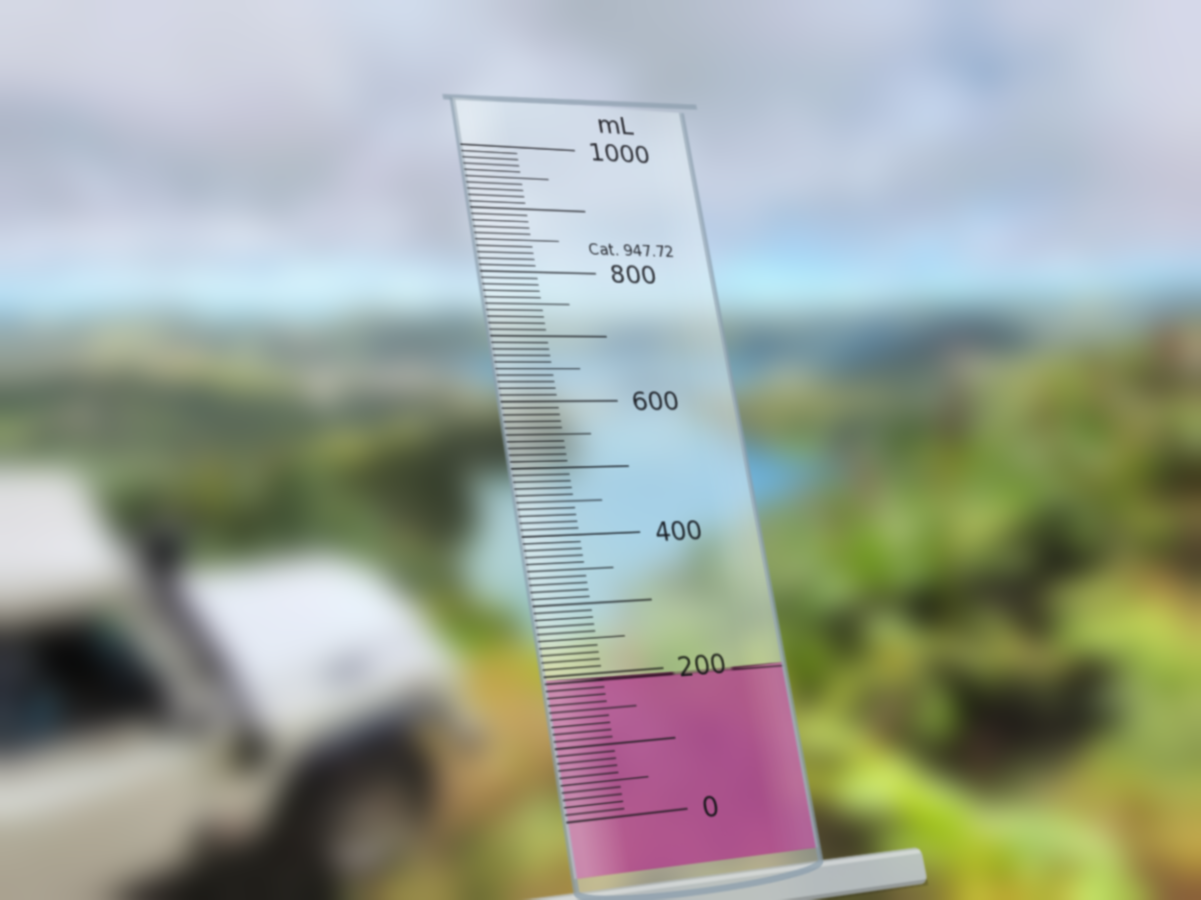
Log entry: mL 190
